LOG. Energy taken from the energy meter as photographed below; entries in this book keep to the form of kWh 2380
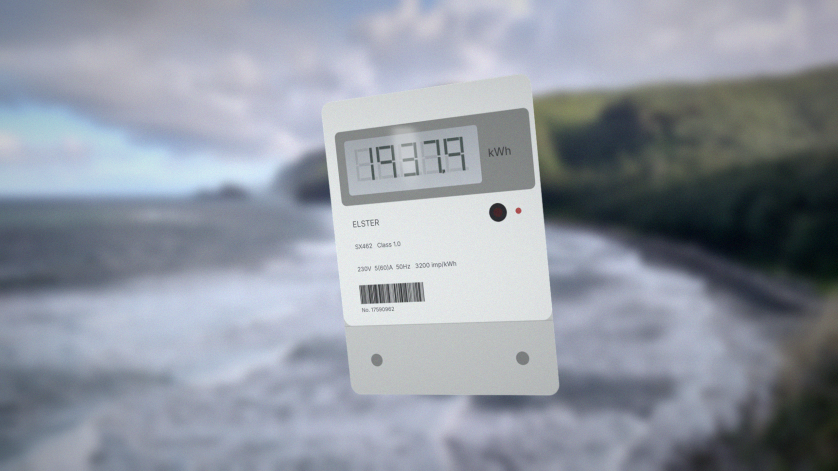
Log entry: kWh 1937.9
